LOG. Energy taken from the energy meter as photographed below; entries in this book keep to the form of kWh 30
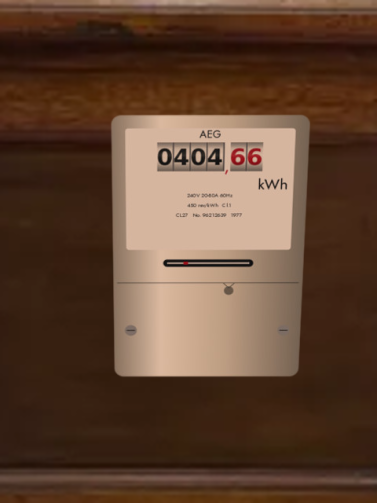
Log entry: kWh 404.66
